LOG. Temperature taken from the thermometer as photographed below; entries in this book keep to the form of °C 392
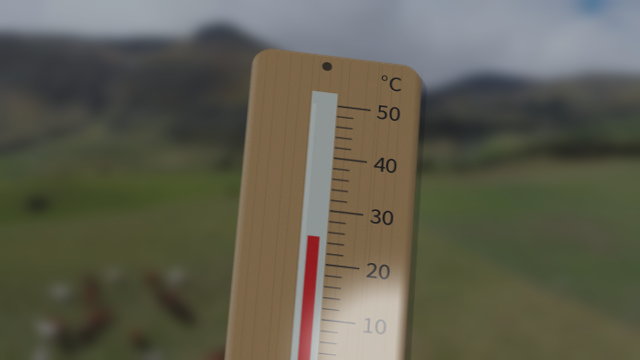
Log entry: °C 25
